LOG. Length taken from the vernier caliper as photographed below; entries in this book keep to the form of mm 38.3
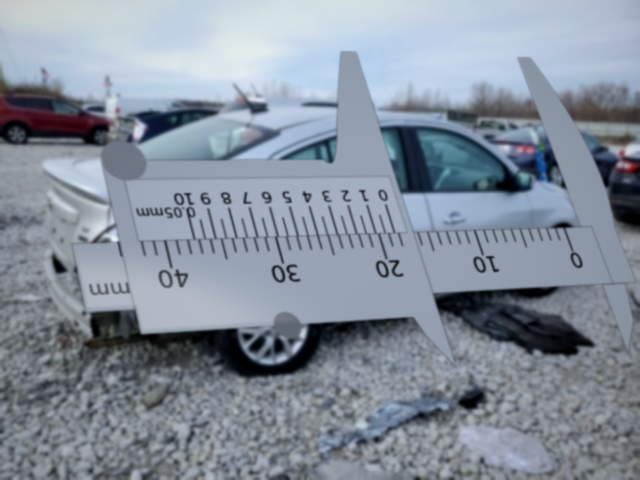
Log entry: mm 18.4
